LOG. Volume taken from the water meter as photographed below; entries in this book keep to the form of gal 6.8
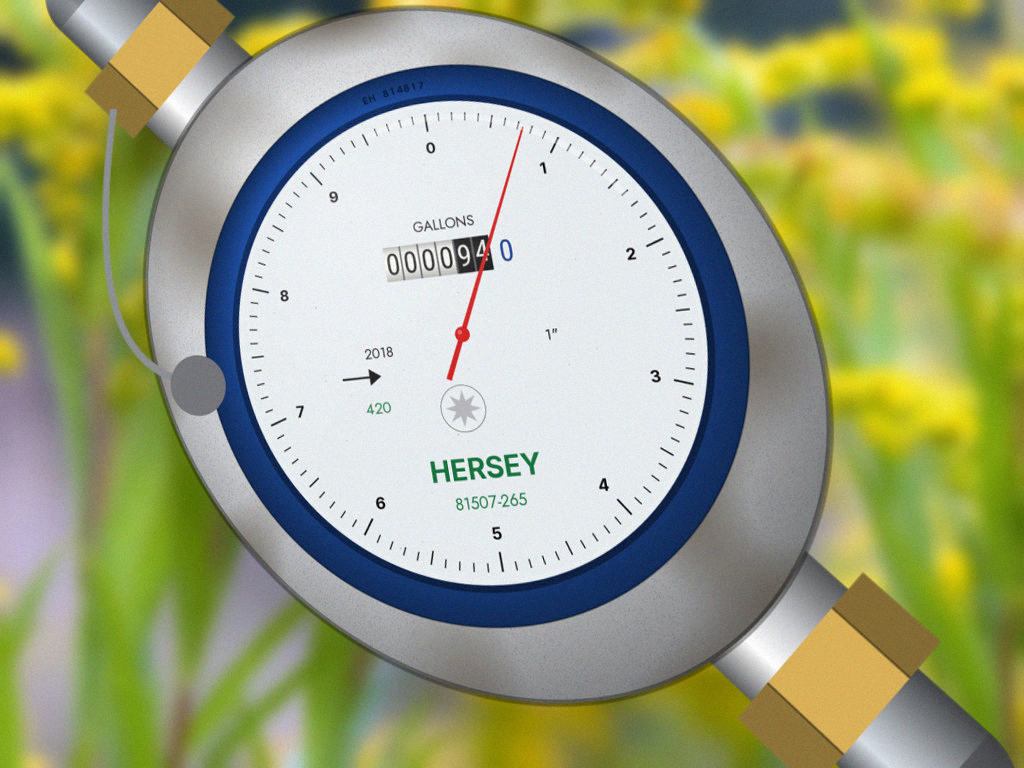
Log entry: gal 940.7
